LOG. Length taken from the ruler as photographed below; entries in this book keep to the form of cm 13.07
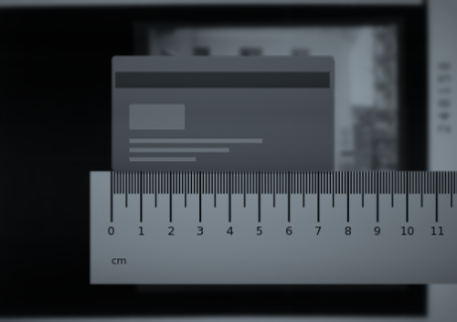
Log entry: cm 7.5
